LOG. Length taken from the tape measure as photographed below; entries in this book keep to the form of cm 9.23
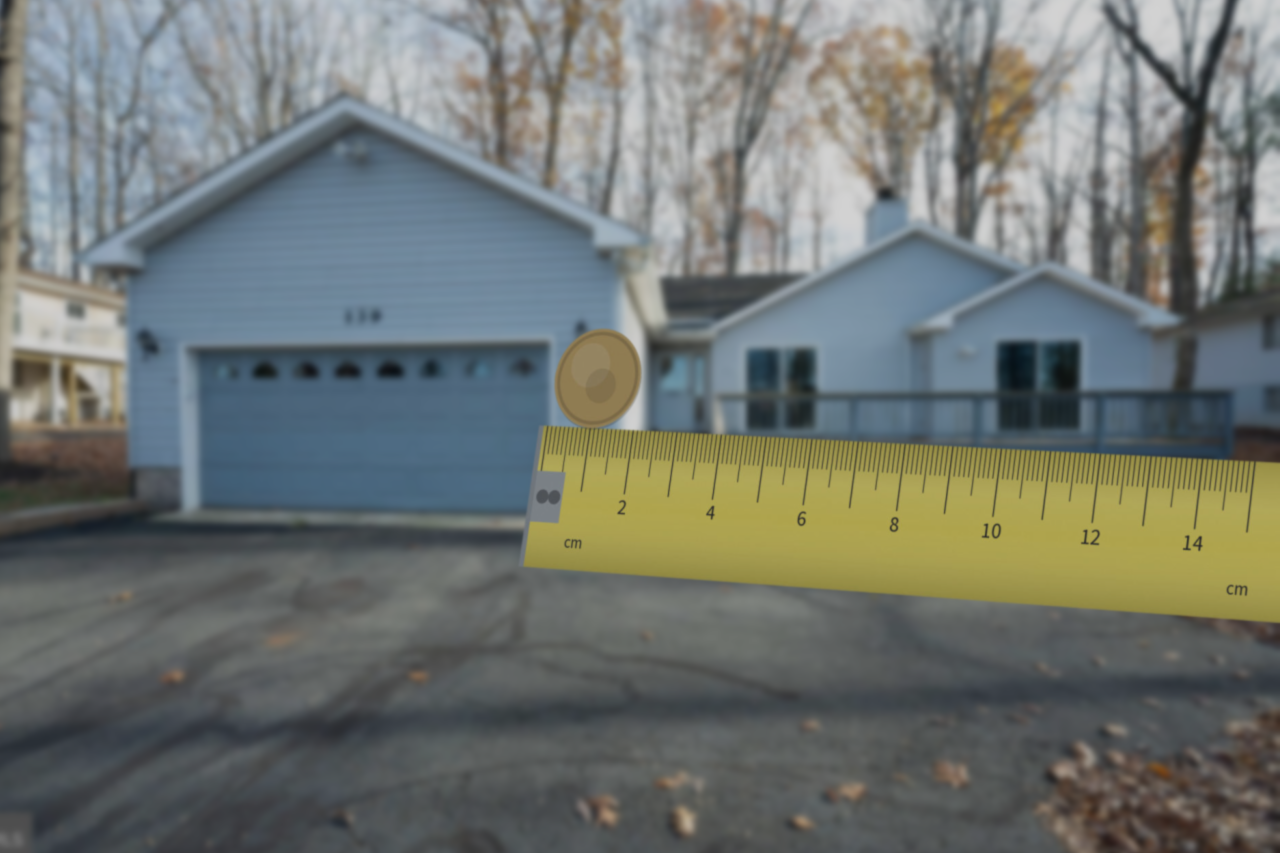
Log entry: cm 2
